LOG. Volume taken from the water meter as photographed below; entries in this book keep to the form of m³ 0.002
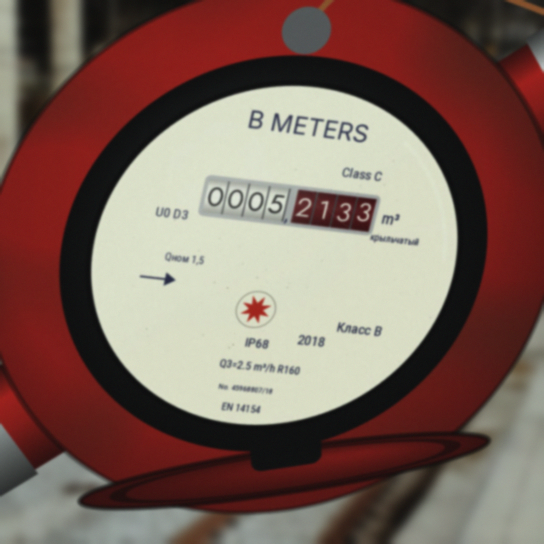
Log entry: m³ 5.2133
